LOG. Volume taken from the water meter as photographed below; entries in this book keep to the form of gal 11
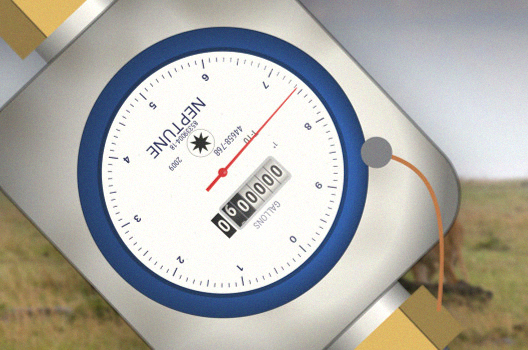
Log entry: gal 87.4
